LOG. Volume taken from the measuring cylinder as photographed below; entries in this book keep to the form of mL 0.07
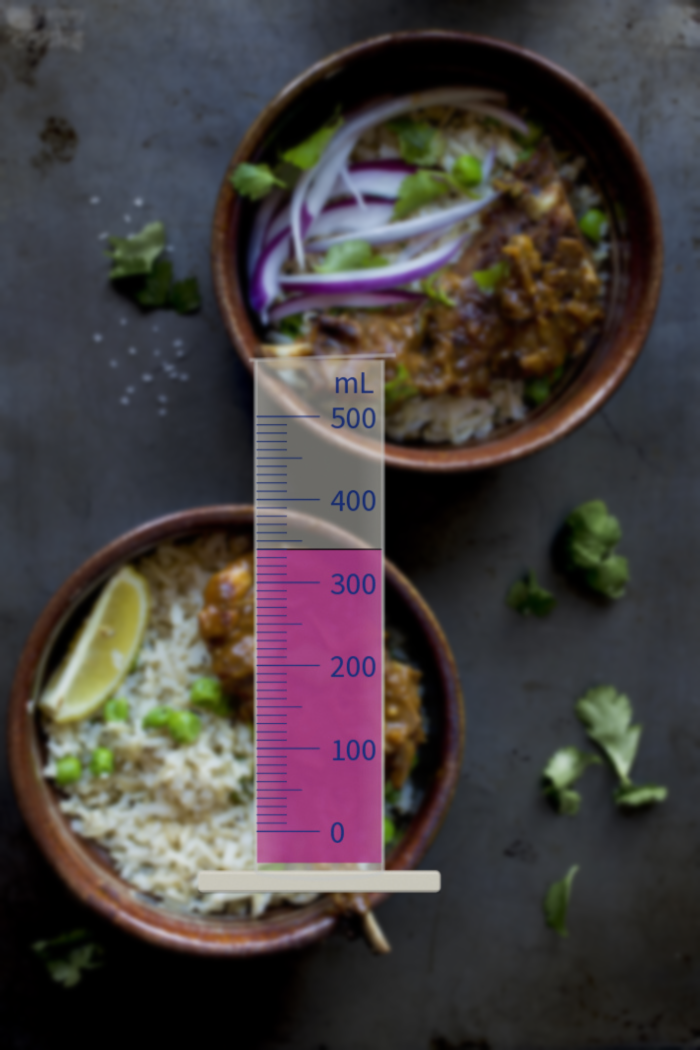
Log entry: mL 340
